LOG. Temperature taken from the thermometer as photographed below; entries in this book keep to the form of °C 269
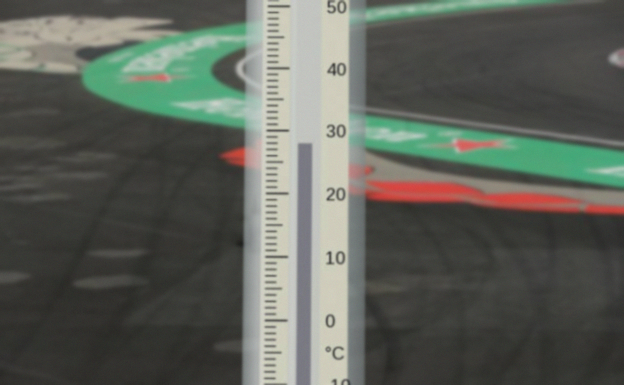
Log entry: °C 28
